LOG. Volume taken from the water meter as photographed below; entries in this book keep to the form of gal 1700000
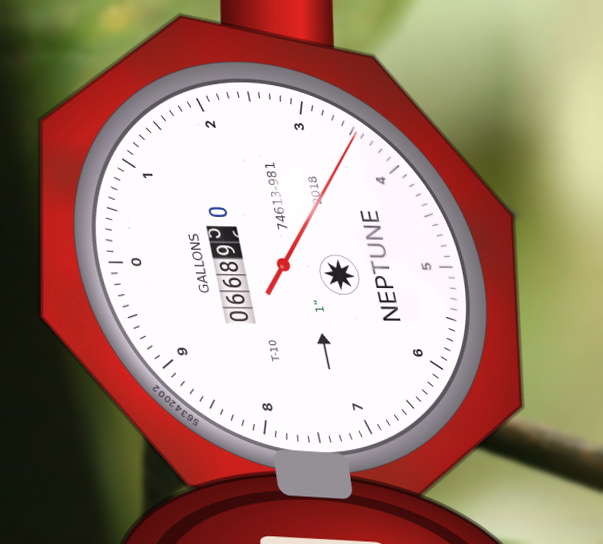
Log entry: gal 668953.5
